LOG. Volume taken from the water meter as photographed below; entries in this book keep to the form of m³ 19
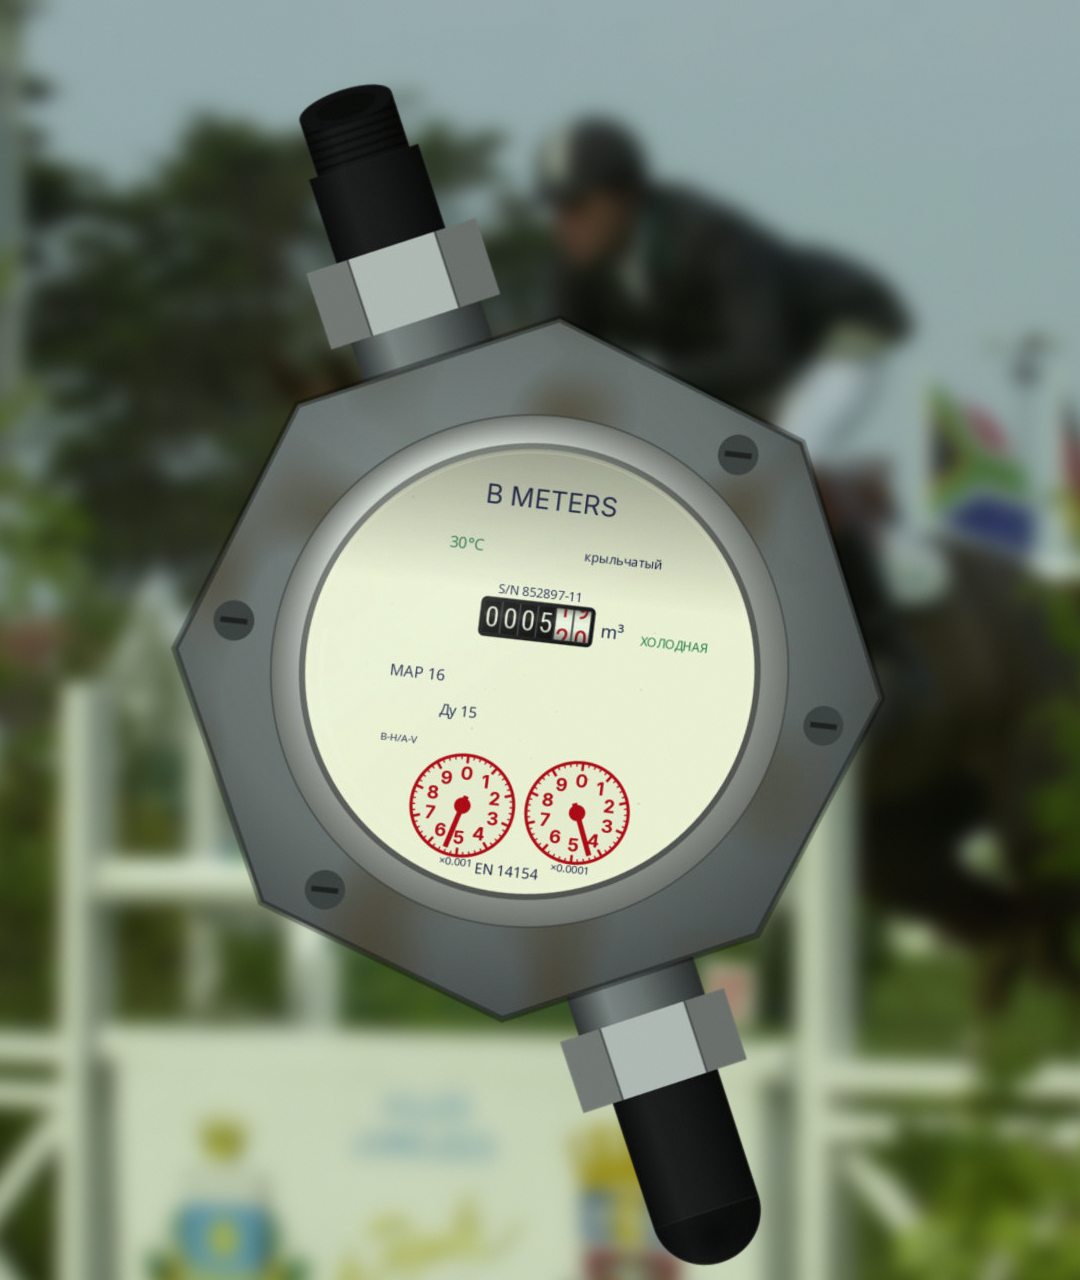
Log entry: m³ 5.1954
